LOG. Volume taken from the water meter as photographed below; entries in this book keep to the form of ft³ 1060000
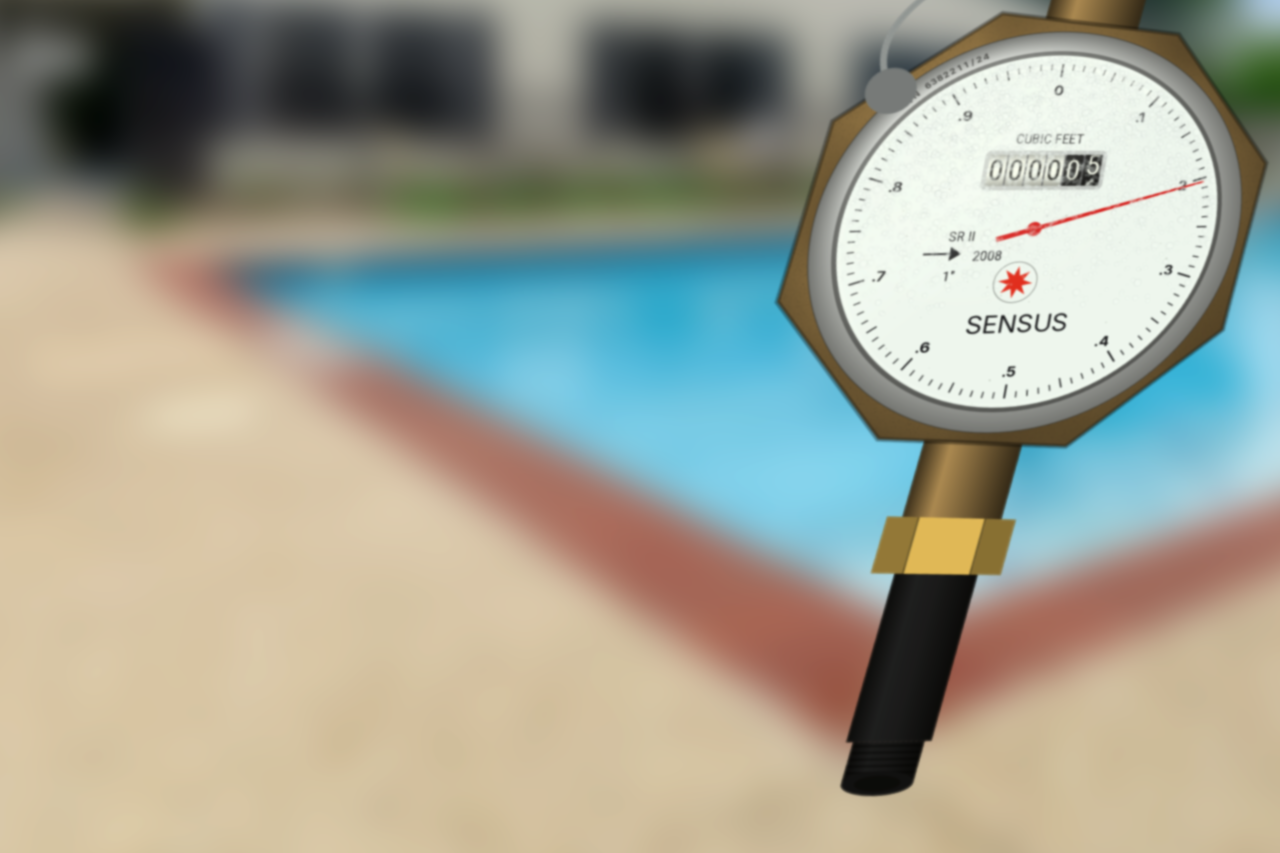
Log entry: ft³ 5.20
